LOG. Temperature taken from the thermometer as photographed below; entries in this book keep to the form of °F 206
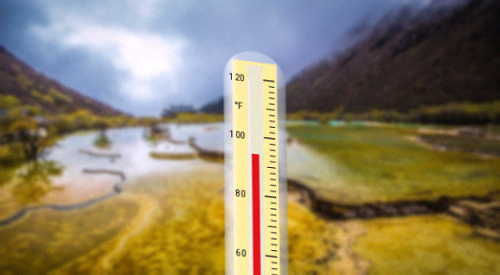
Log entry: °F 94
